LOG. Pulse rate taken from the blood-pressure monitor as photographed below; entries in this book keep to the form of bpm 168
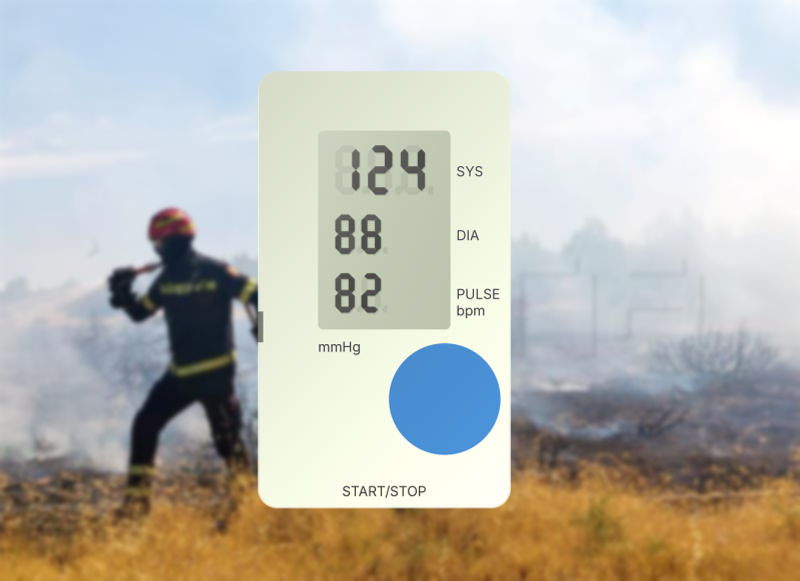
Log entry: bpm 82
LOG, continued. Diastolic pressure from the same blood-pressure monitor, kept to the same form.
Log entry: mmHg 88
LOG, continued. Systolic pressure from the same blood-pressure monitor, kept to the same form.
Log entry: mmHg 124
